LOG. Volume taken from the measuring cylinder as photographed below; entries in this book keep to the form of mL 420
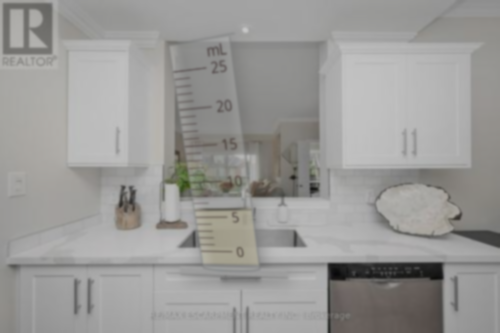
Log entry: mL 6
